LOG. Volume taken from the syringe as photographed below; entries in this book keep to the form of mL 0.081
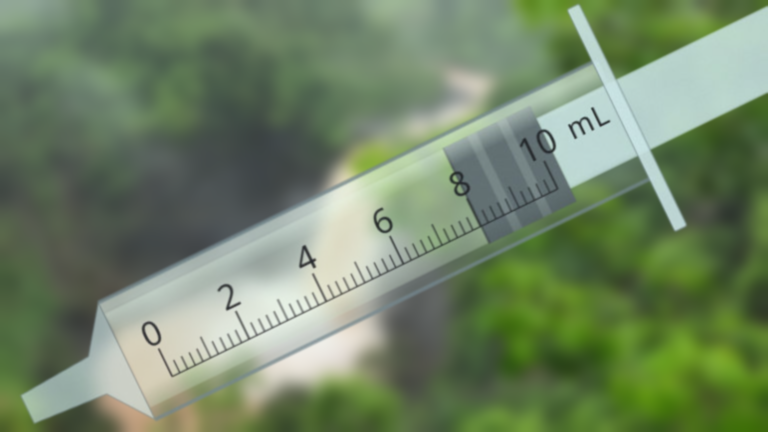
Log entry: mL 8
